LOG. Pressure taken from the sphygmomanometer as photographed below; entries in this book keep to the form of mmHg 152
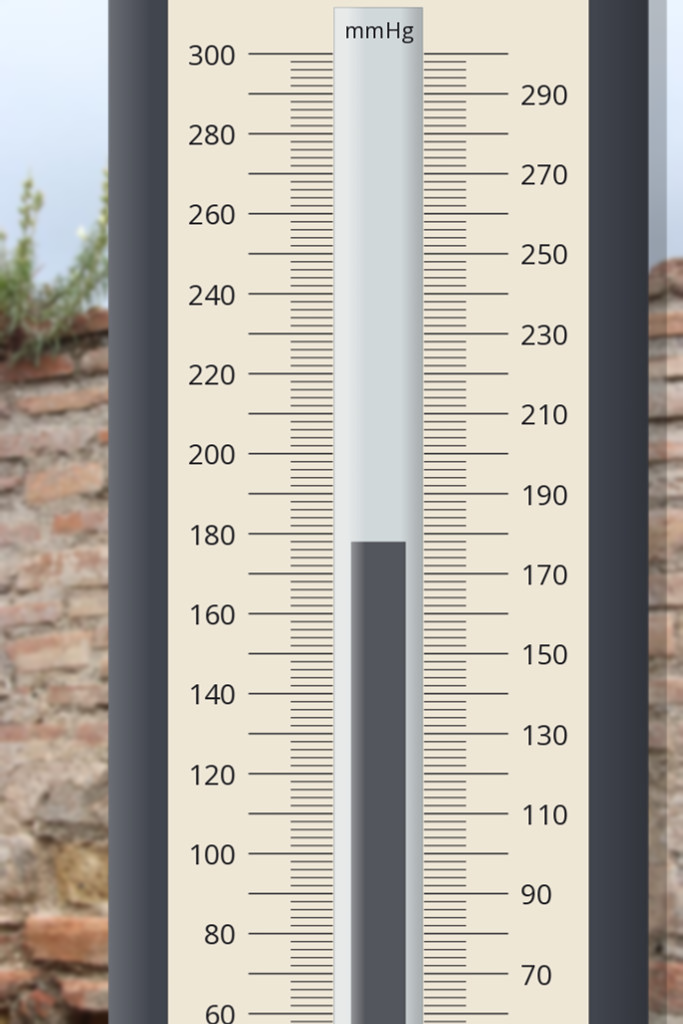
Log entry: mmHg 178
